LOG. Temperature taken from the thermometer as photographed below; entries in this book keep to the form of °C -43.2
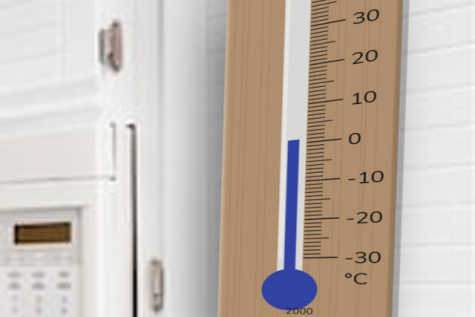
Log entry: °C 1
